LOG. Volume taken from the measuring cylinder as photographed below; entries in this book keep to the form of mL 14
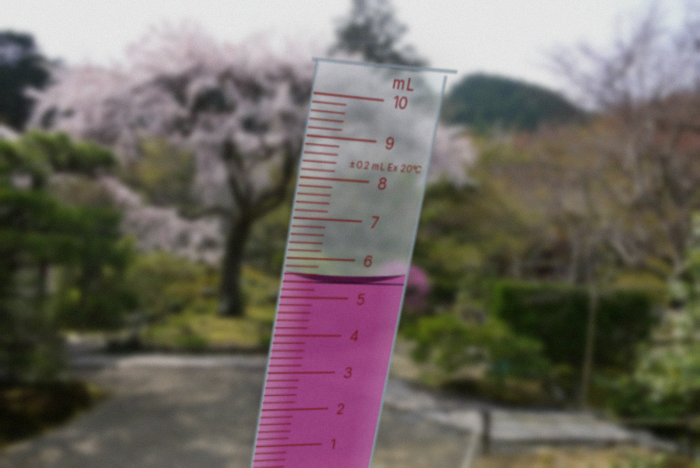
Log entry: mL 5.4
